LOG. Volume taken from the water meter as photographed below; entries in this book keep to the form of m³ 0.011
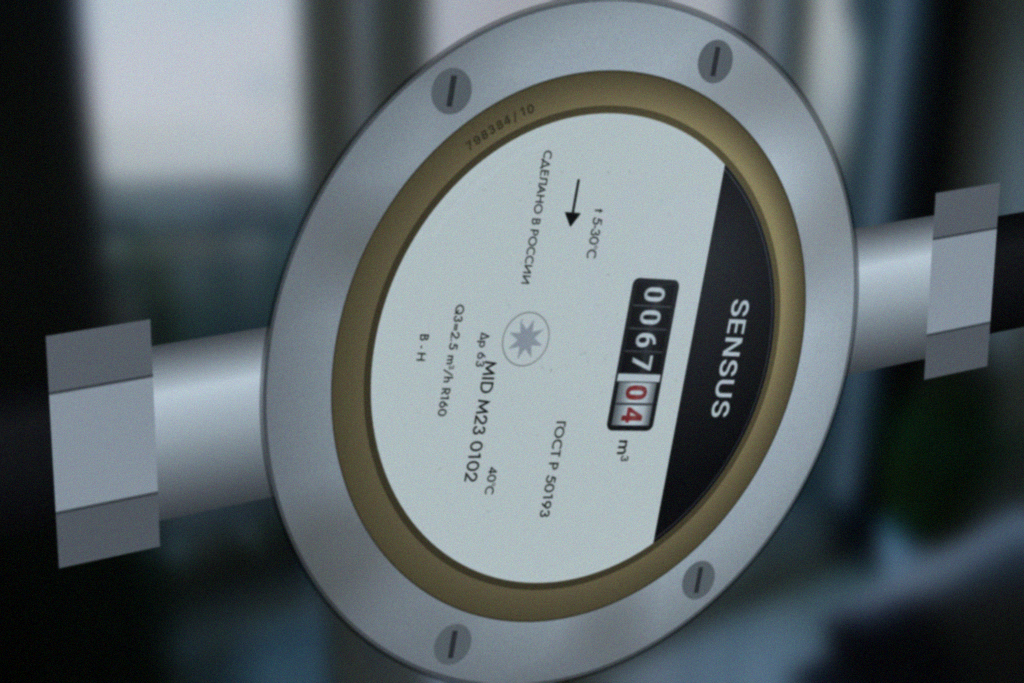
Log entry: m³ 67.04
